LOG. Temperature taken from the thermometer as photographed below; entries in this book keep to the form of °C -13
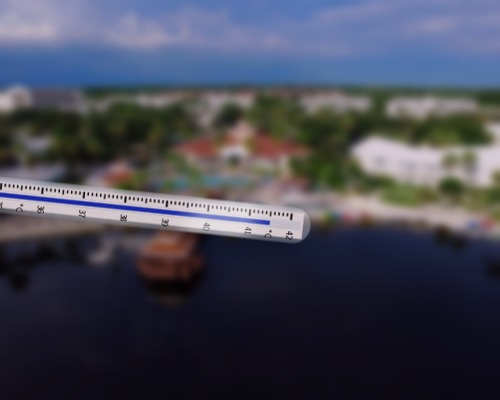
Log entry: °C 41.5
